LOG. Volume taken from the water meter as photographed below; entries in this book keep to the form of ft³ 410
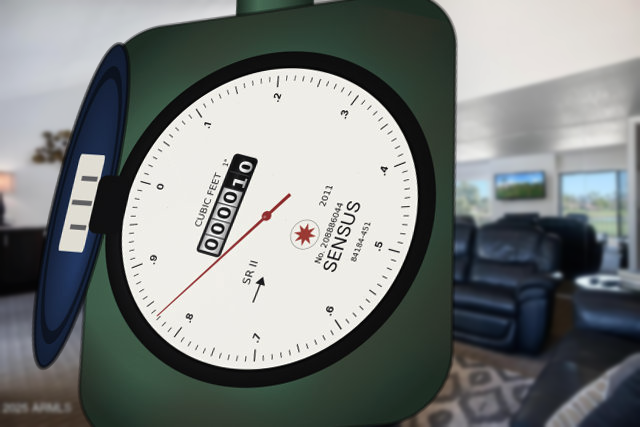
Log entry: ft³ 9.83
